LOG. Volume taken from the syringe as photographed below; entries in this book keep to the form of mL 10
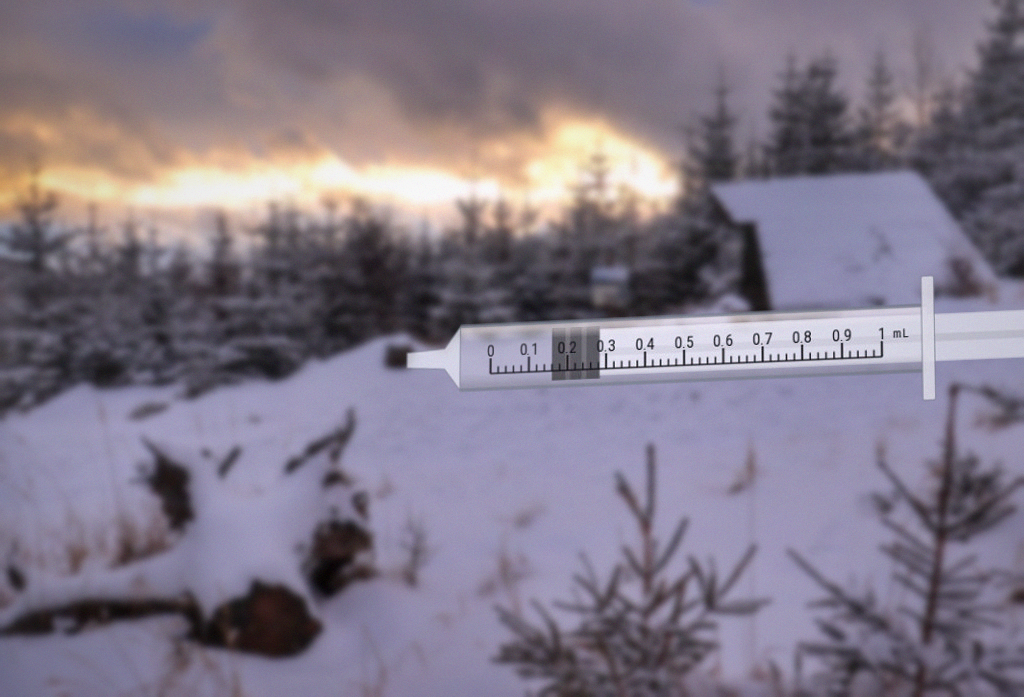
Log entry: mL 0.16
